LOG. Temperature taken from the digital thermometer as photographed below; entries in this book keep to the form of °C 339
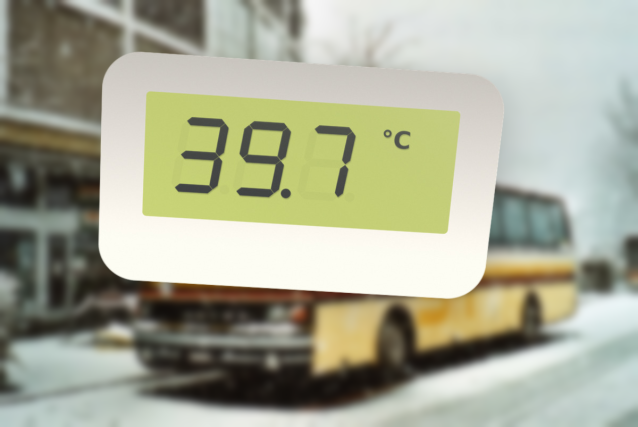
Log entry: °C 39.7
